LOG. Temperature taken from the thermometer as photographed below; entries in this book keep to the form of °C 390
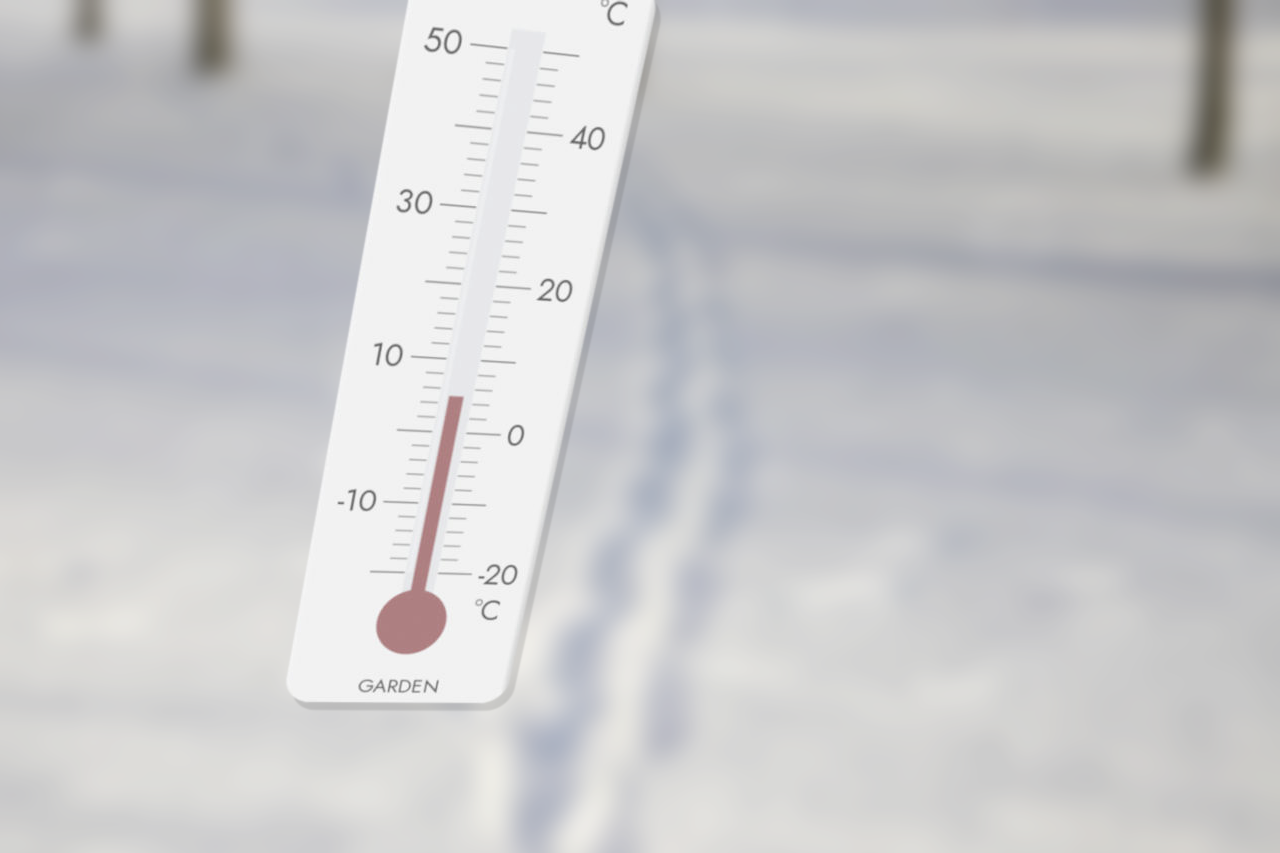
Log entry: °C 5
